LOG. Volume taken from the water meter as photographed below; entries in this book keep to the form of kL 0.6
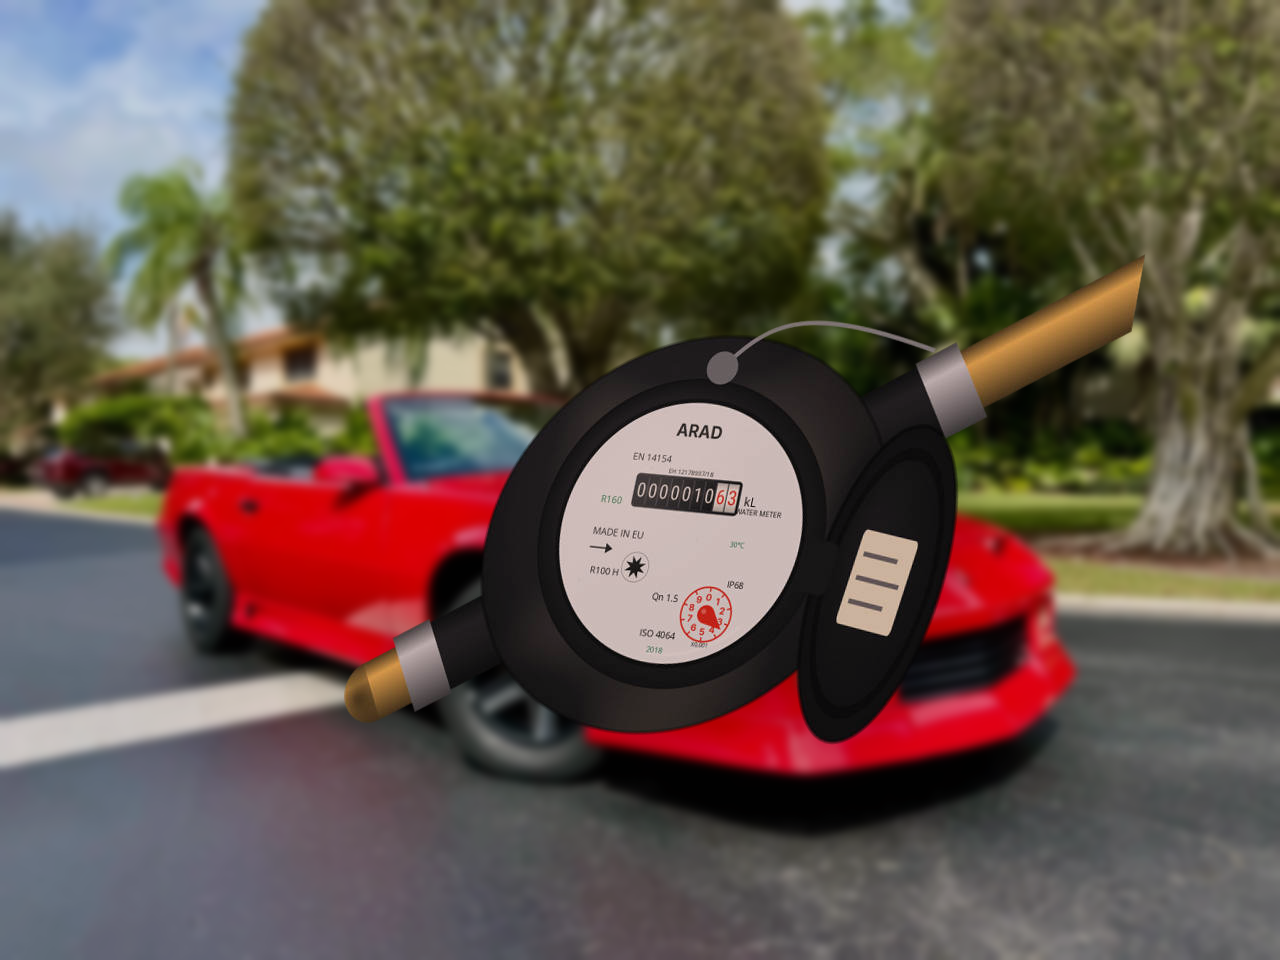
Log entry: kL 10.633
